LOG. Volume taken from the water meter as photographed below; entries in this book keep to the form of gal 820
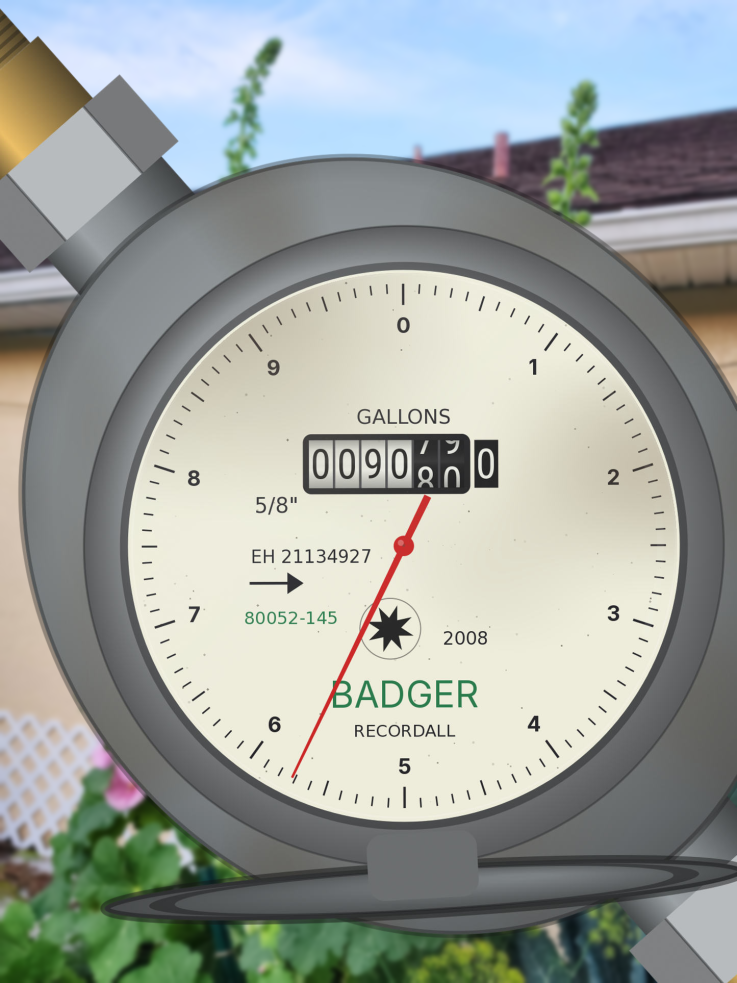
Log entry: gal 90795.7
